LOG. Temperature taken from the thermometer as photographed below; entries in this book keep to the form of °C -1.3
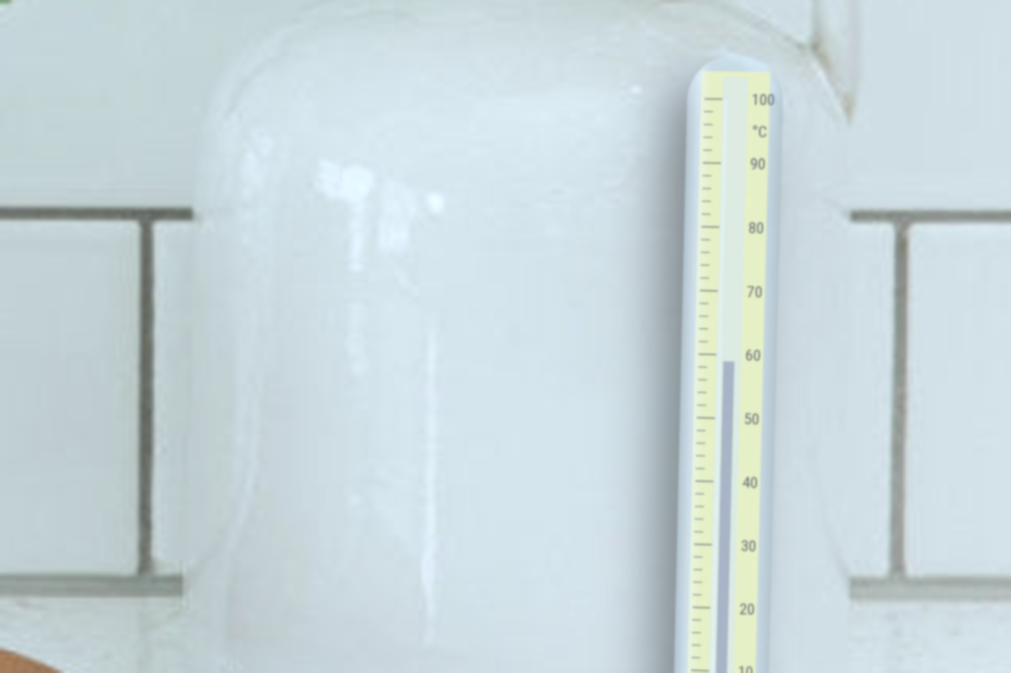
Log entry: °C 59
